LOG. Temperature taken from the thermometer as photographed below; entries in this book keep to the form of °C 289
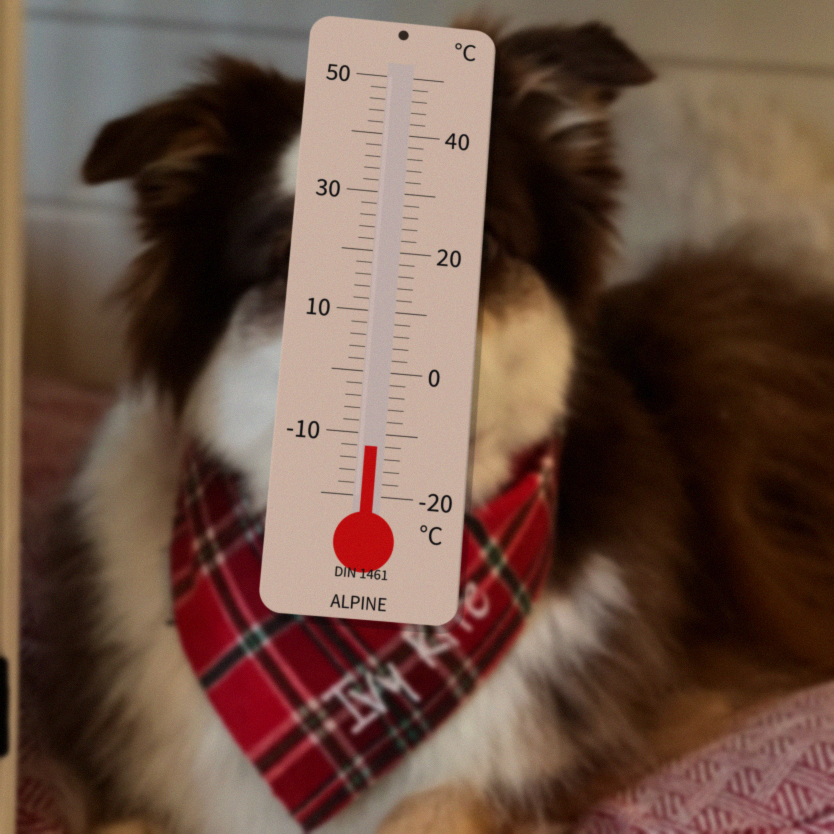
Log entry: °C -12
